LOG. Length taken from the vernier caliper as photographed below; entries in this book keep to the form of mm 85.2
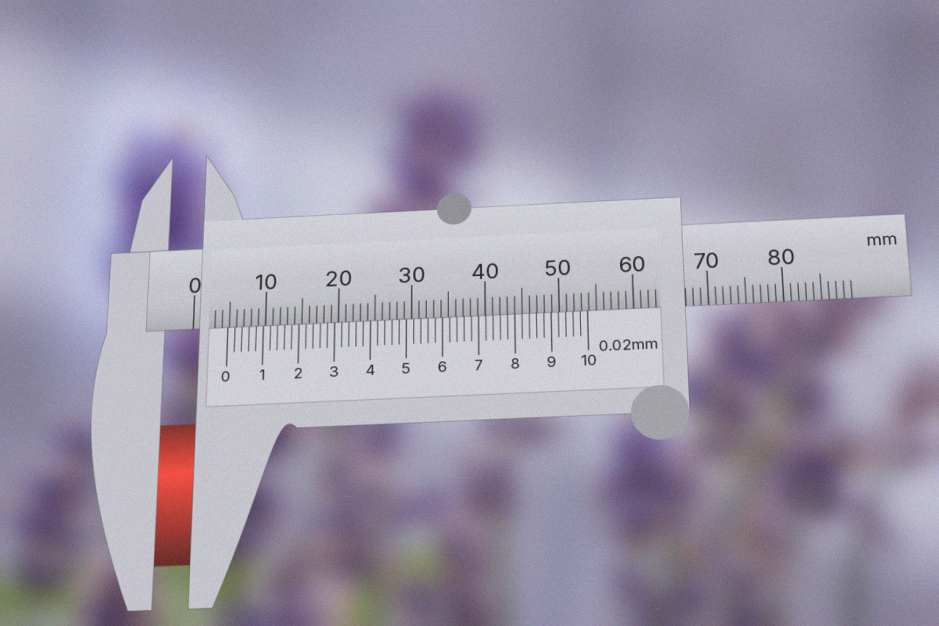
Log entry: mm 4.8
